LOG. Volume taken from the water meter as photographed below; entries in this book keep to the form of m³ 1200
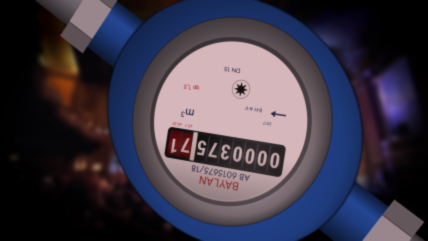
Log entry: m³ 375.71
